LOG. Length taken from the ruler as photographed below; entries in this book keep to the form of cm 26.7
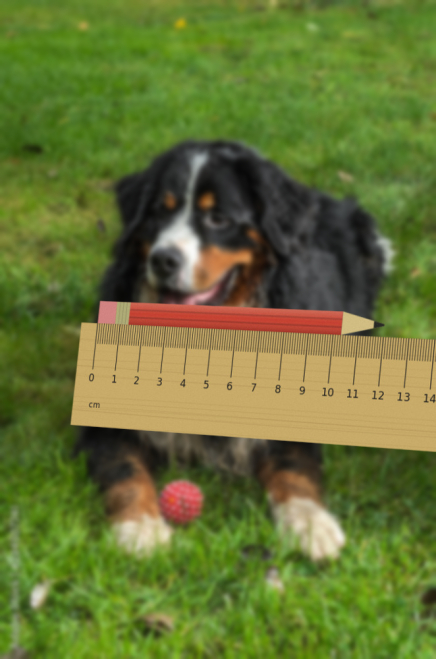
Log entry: cm 12
